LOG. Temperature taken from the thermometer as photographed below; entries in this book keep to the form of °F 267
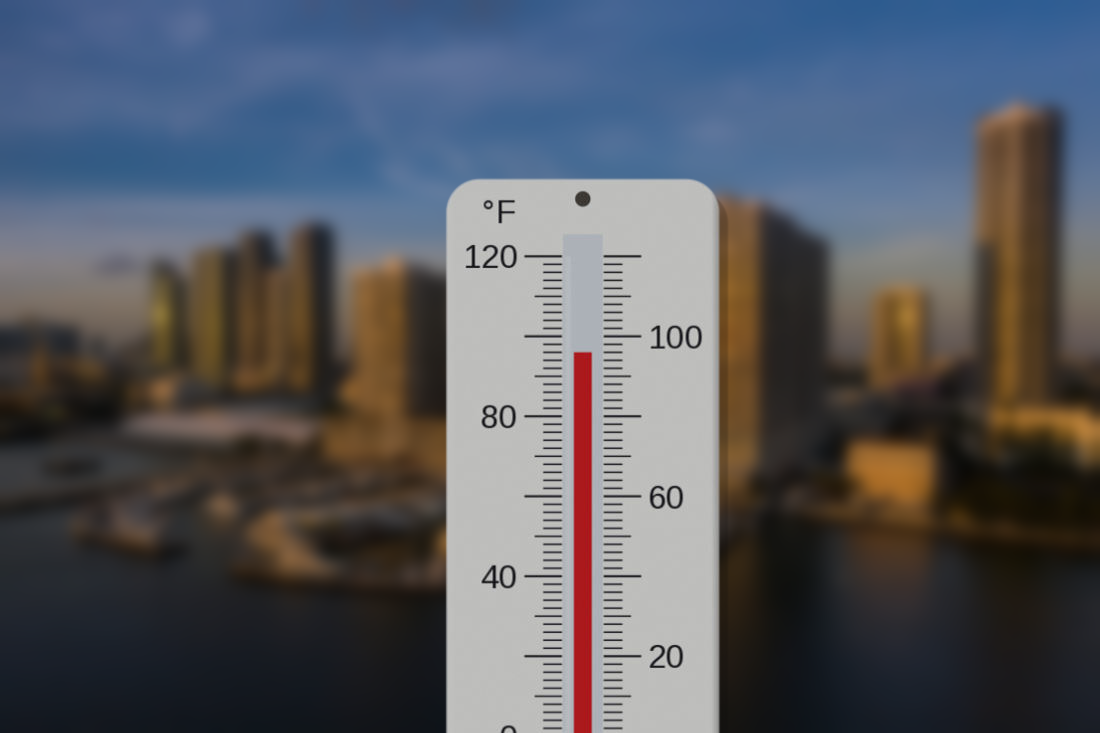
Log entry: °F 96
